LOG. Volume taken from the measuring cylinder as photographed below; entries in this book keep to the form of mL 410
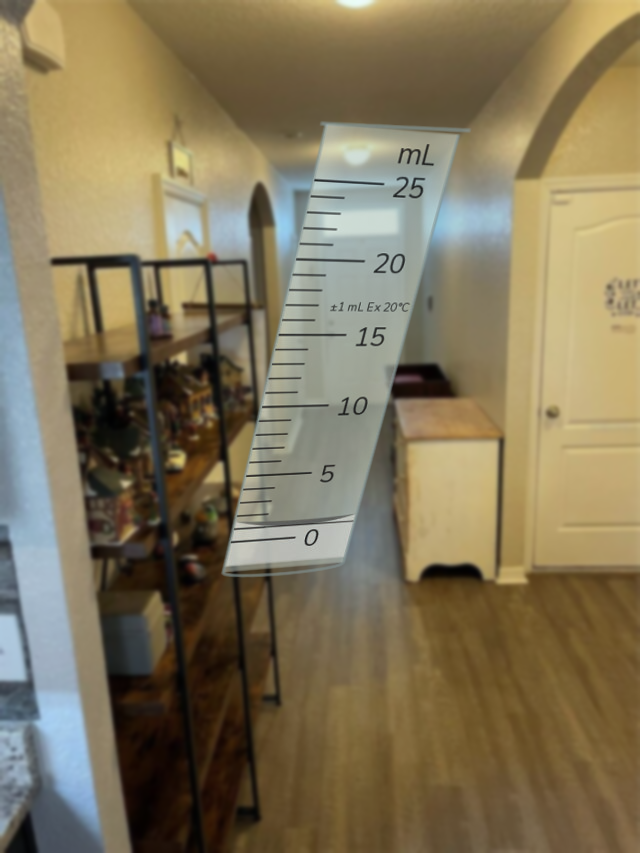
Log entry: mL 1
